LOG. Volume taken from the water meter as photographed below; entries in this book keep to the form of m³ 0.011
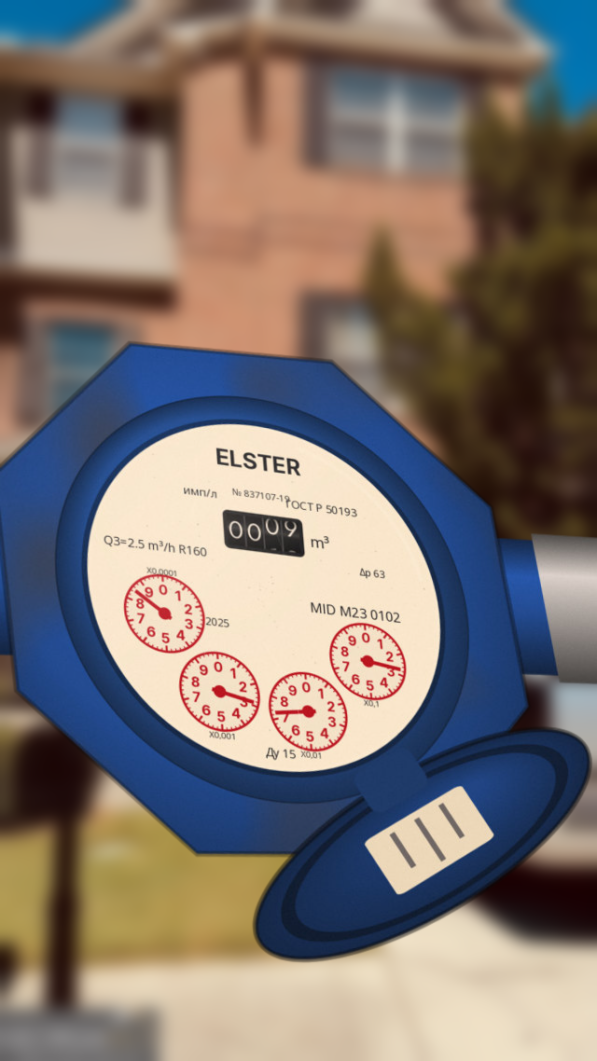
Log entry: m³ 9.2728
